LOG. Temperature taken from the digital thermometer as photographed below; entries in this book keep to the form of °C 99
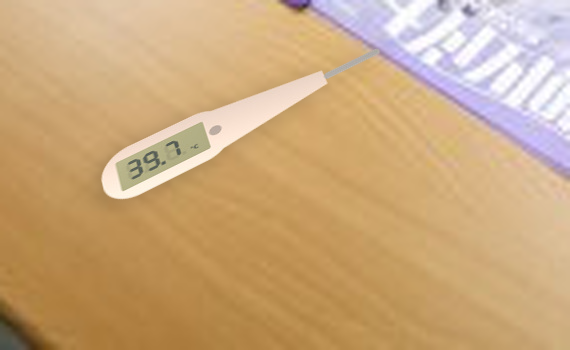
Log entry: °C 39.7
